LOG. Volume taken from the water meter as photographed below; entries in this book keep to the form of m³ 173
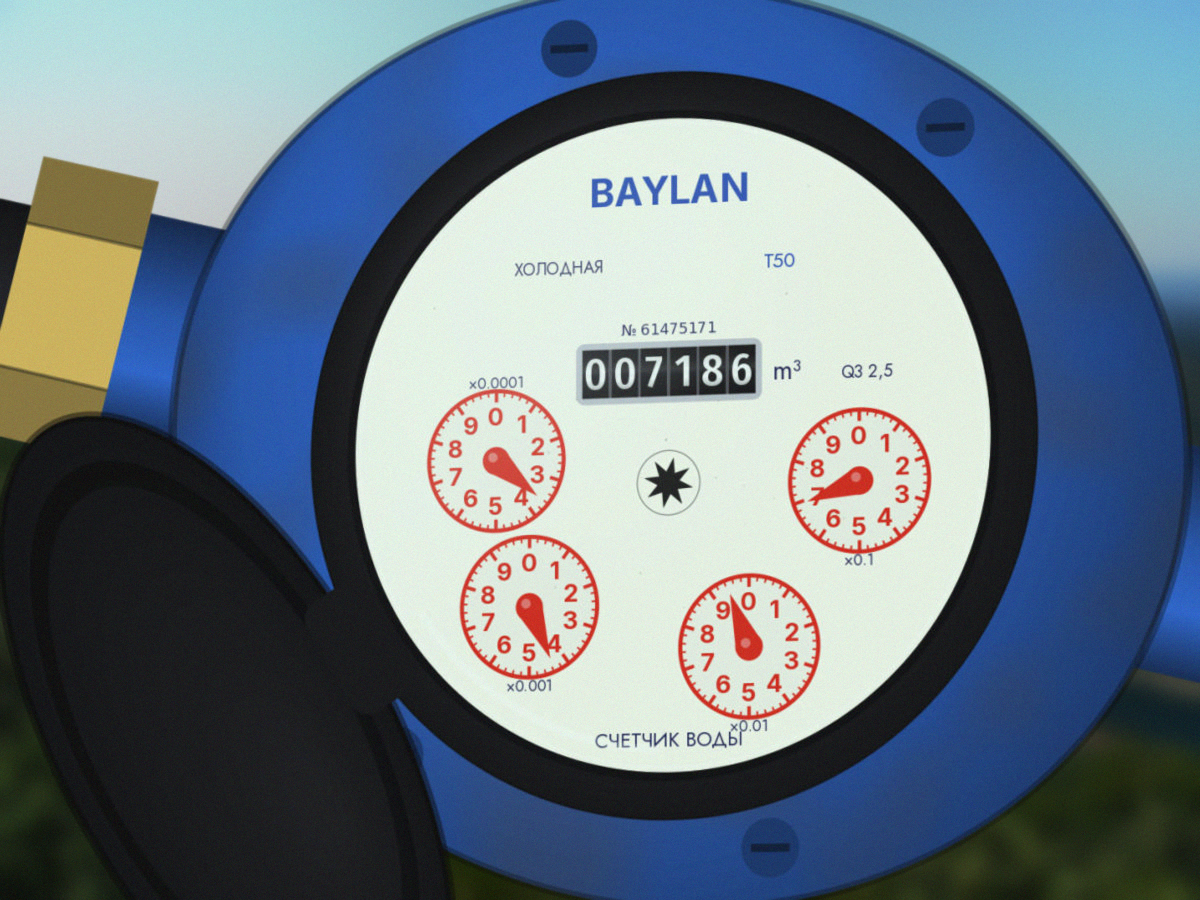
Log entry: m³ 7186.6943
